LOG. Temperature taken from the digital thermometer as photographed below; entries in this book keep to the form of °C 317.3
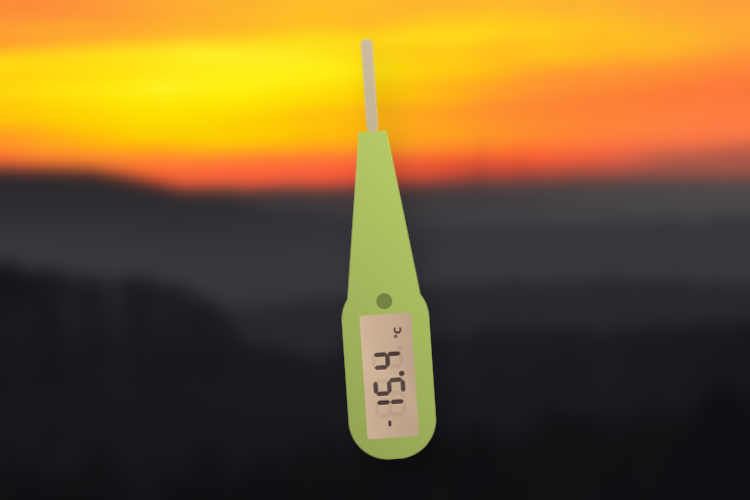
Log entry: °C -15.4
